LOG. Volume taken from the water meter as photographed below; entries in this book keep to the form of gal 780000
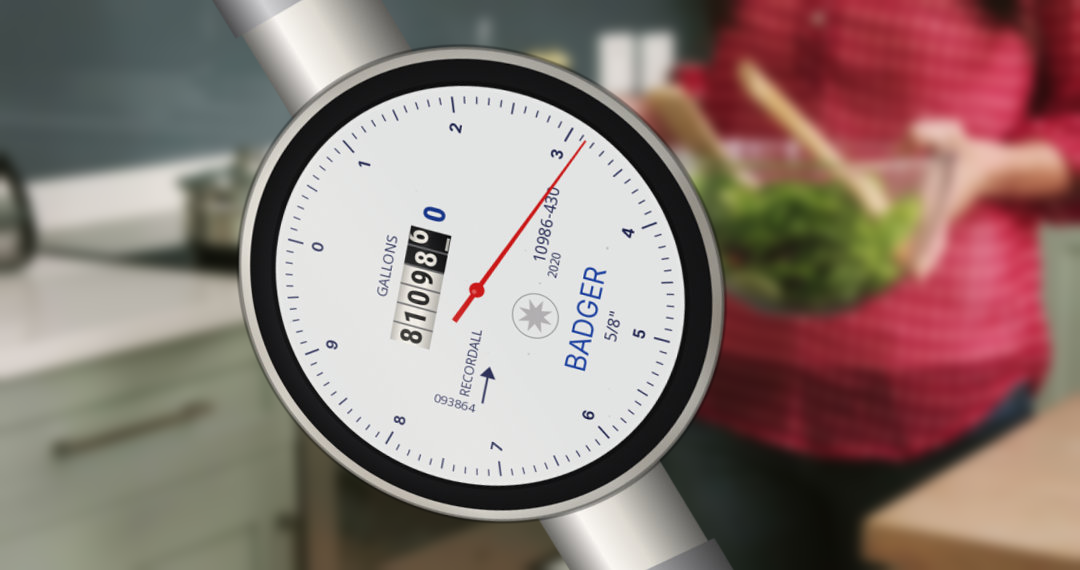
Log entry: gal 8109863.1
